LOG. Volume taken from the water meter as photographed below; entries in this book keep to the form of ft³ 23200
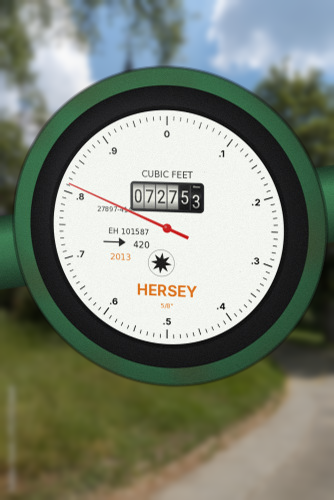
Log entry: ft³ 72752.81
